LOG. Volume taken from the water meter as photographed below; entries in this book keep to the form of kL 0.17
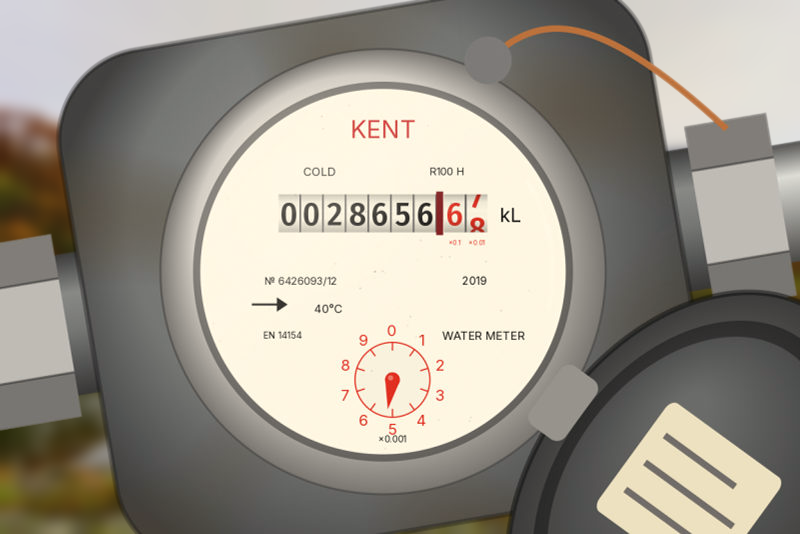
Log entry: kL 28656.675
